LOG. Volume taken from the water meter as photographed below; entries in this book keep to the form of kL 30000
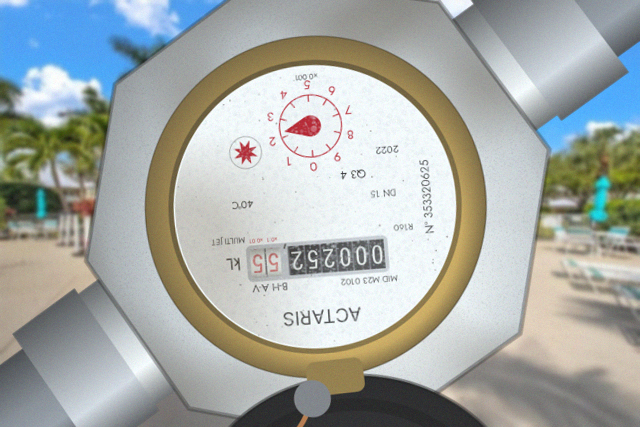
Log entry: kL 252.552
